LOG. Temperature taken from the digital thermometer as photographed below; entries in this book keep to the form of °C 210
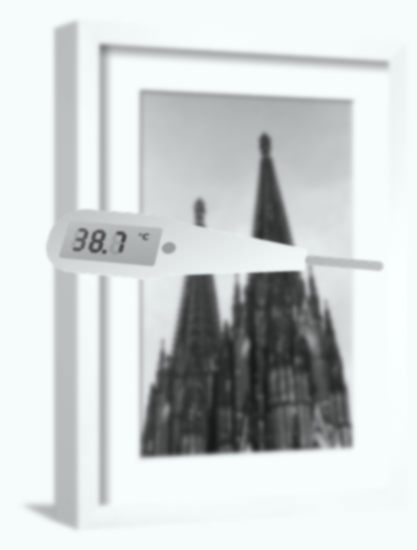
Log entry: °C 38.7
